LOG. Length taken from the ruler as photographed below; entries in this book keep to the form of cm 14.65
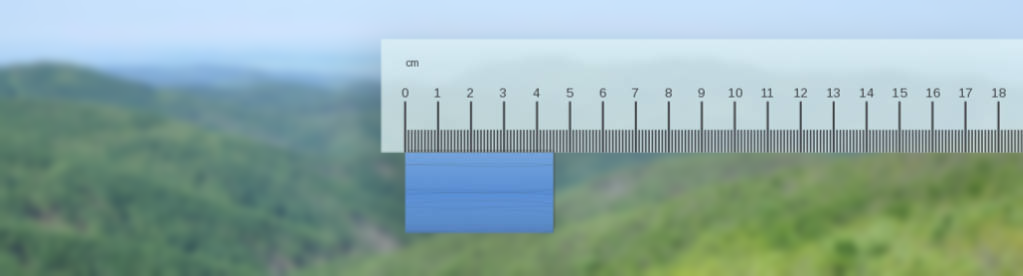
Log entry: cm 4.5
